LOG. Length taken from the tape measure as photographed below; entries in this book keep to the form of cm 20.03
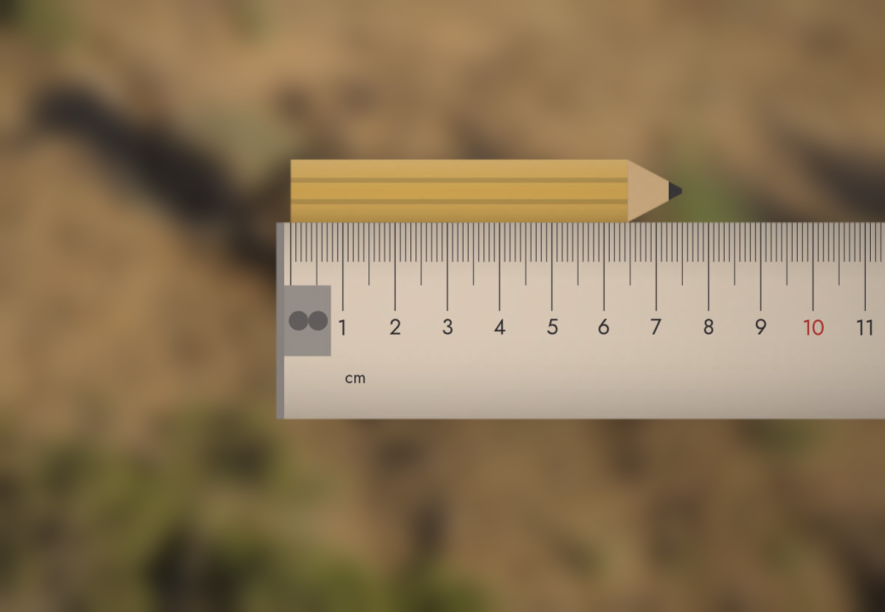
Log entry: cm 7.5
